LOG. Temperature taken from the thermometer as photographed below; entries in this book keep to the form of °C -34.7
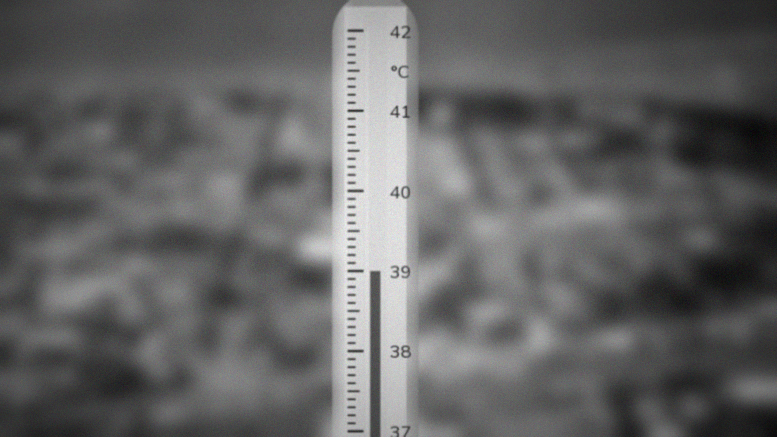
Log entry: °C 39
